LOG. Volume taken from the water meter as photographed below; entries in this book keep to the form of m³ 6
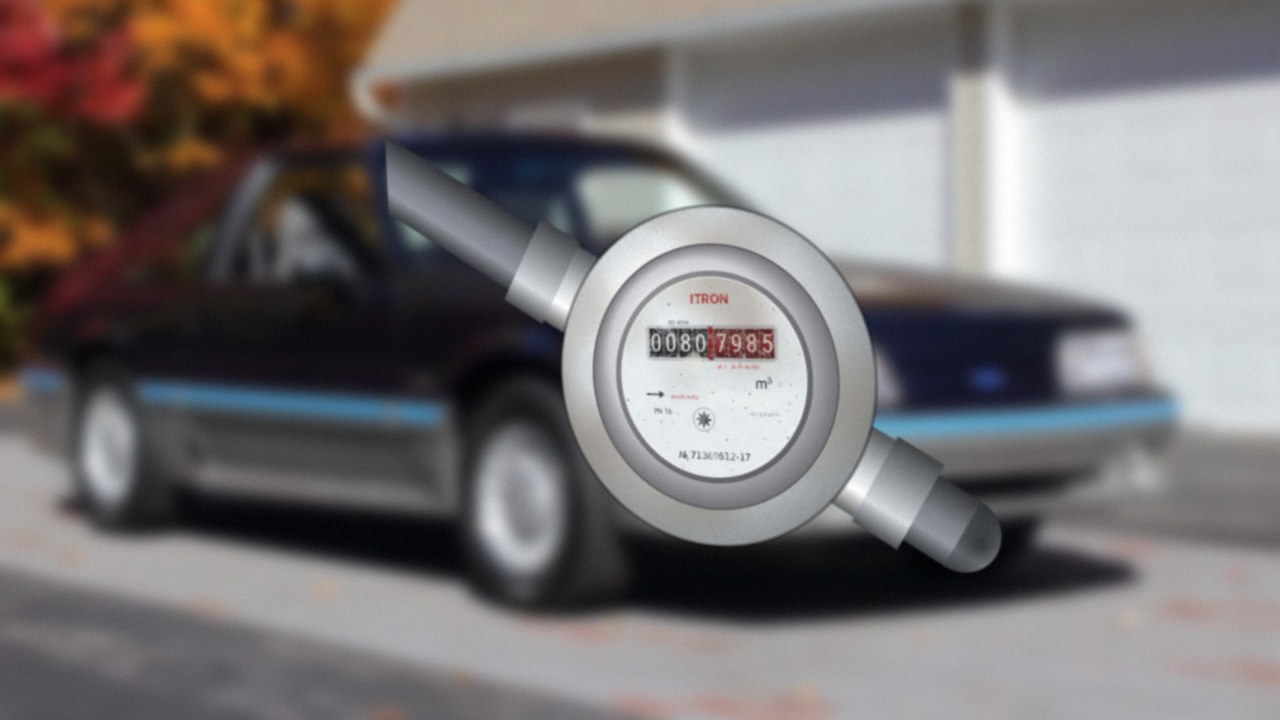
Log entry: m³ 80.7985
